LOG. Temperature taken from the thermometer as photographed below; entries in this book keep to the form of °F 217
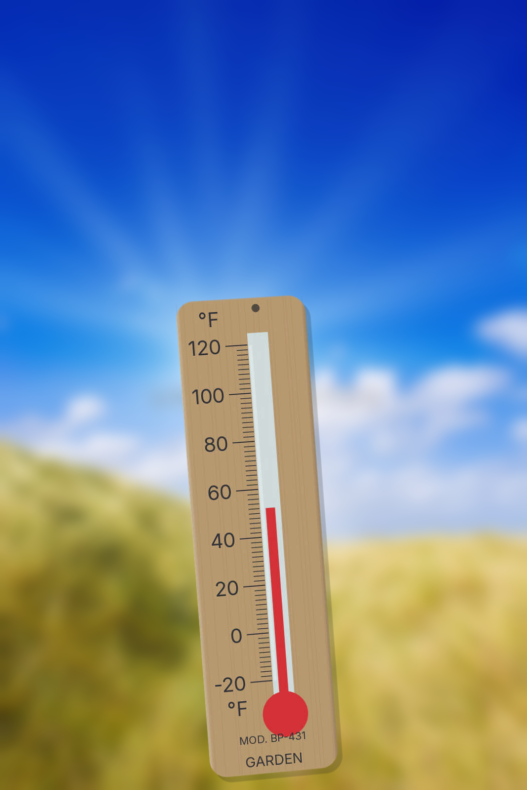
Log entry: °F 52
